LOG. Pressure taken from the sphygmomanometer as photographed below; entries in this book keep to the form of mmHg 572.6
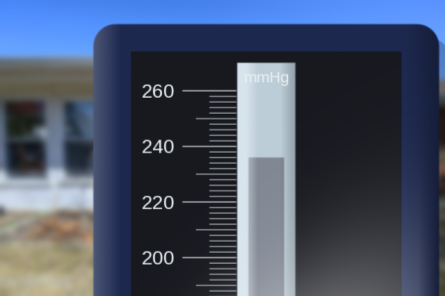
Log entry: mmHg 236
